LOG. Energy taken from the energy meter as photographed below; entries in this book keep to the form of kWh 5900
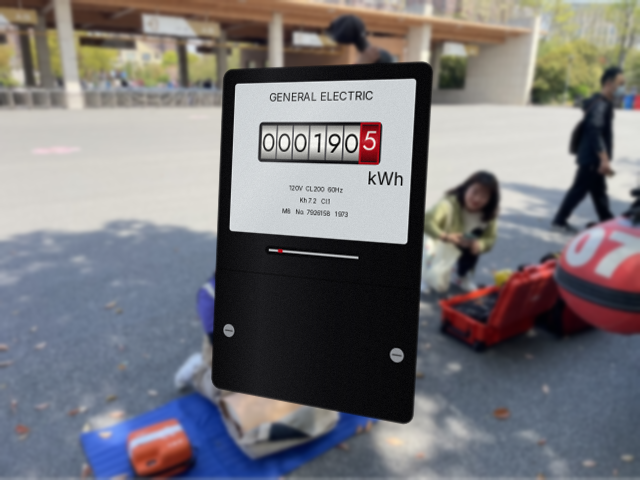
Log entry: kWh 190.5
